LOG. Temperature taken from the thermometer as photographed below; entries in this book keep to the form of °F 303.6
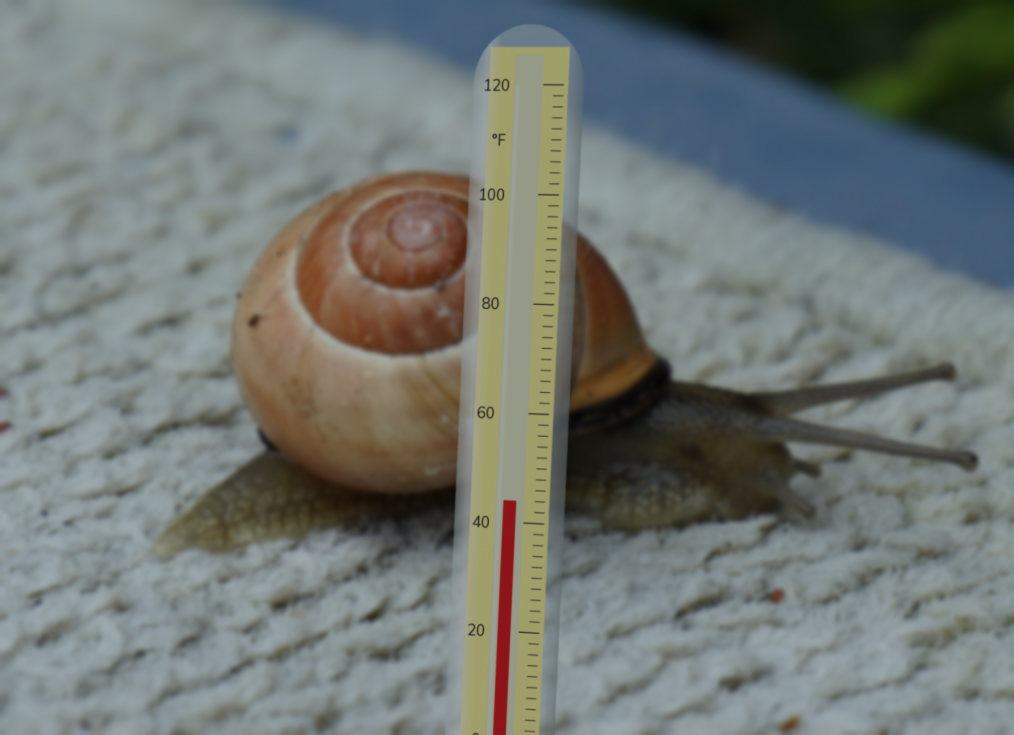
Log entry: °F 44
